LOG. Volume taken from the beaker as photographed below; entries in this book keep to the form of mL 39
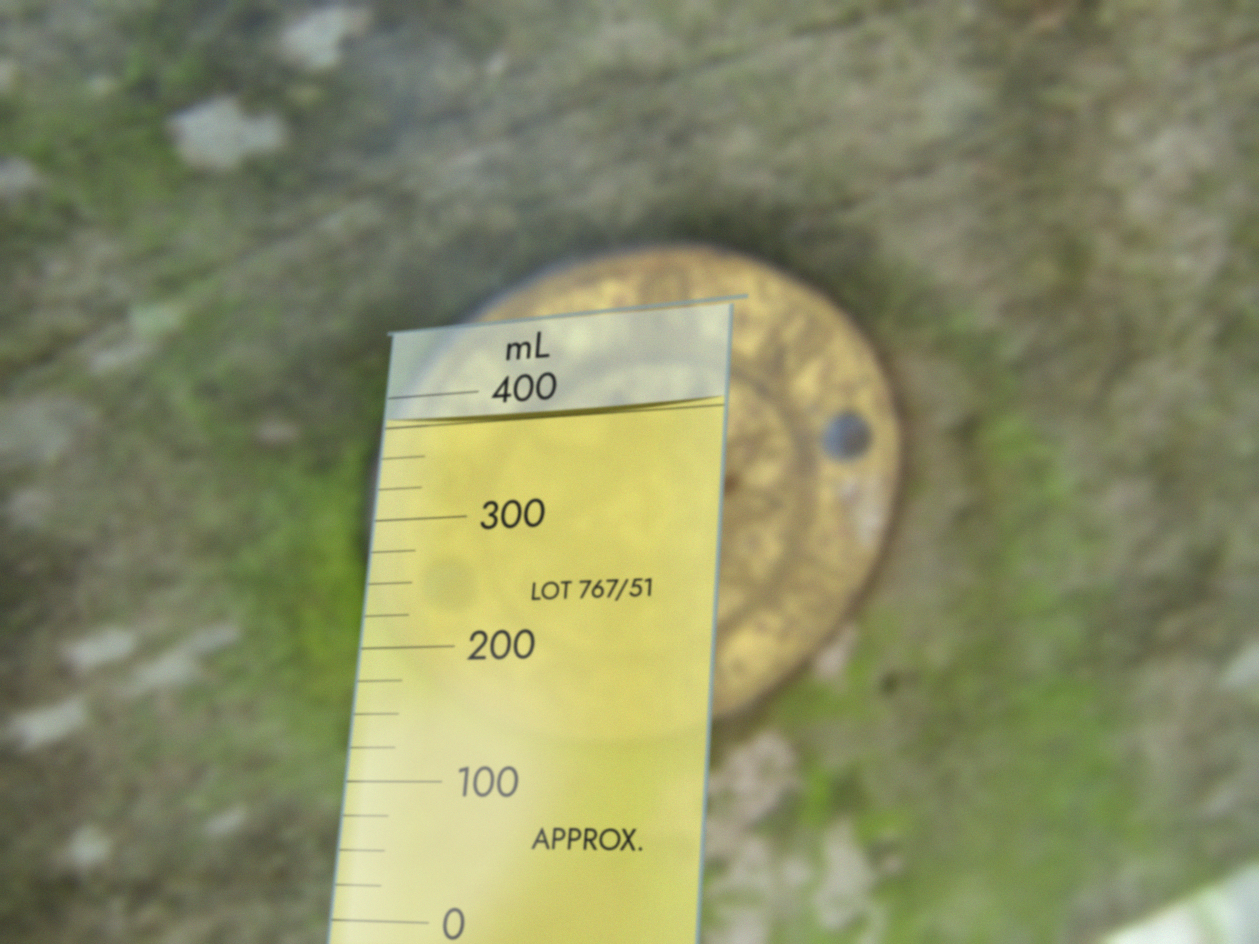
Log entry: mL 375
